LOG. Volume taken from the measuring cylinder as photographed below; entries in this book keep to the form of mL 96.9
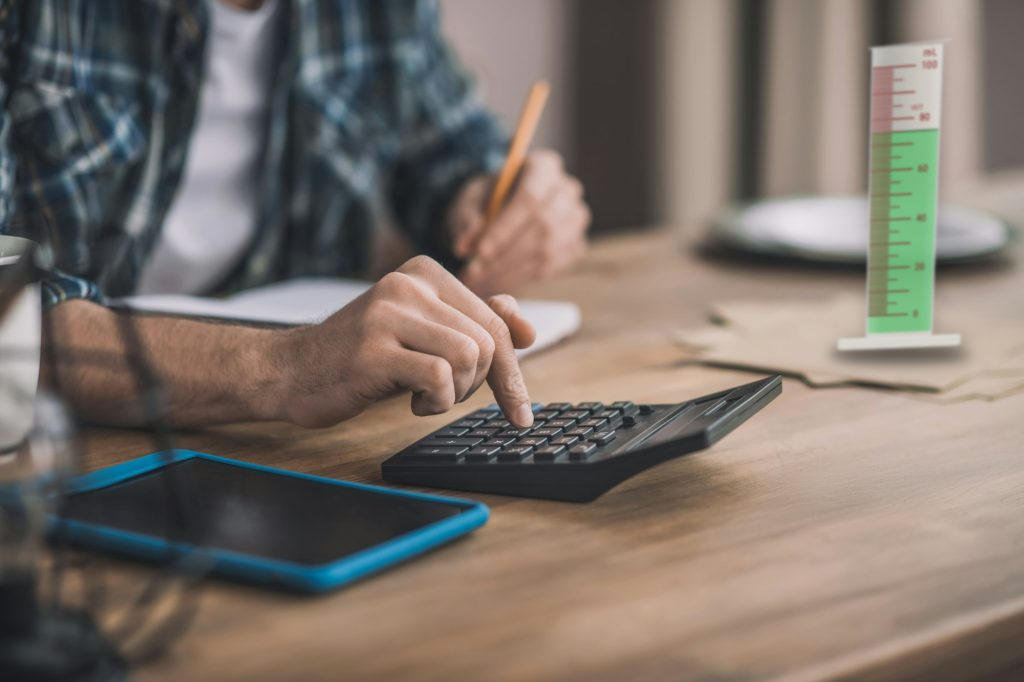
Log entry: mL 75
